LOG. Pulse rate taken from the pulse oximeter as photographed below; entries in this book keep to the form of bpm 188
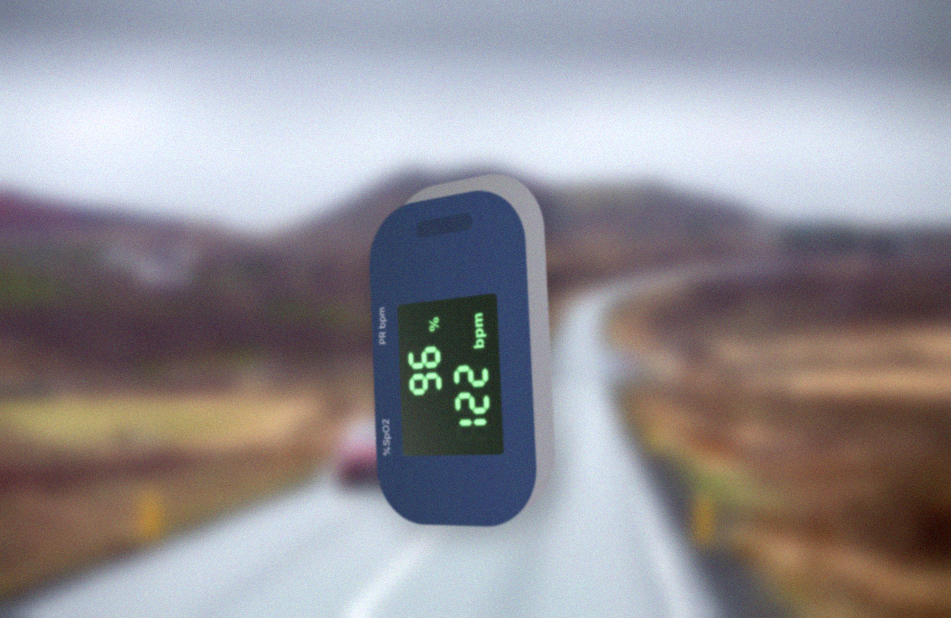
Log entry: bpm 122
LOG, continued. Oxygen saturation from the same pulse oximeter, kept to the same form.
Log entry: % 96
